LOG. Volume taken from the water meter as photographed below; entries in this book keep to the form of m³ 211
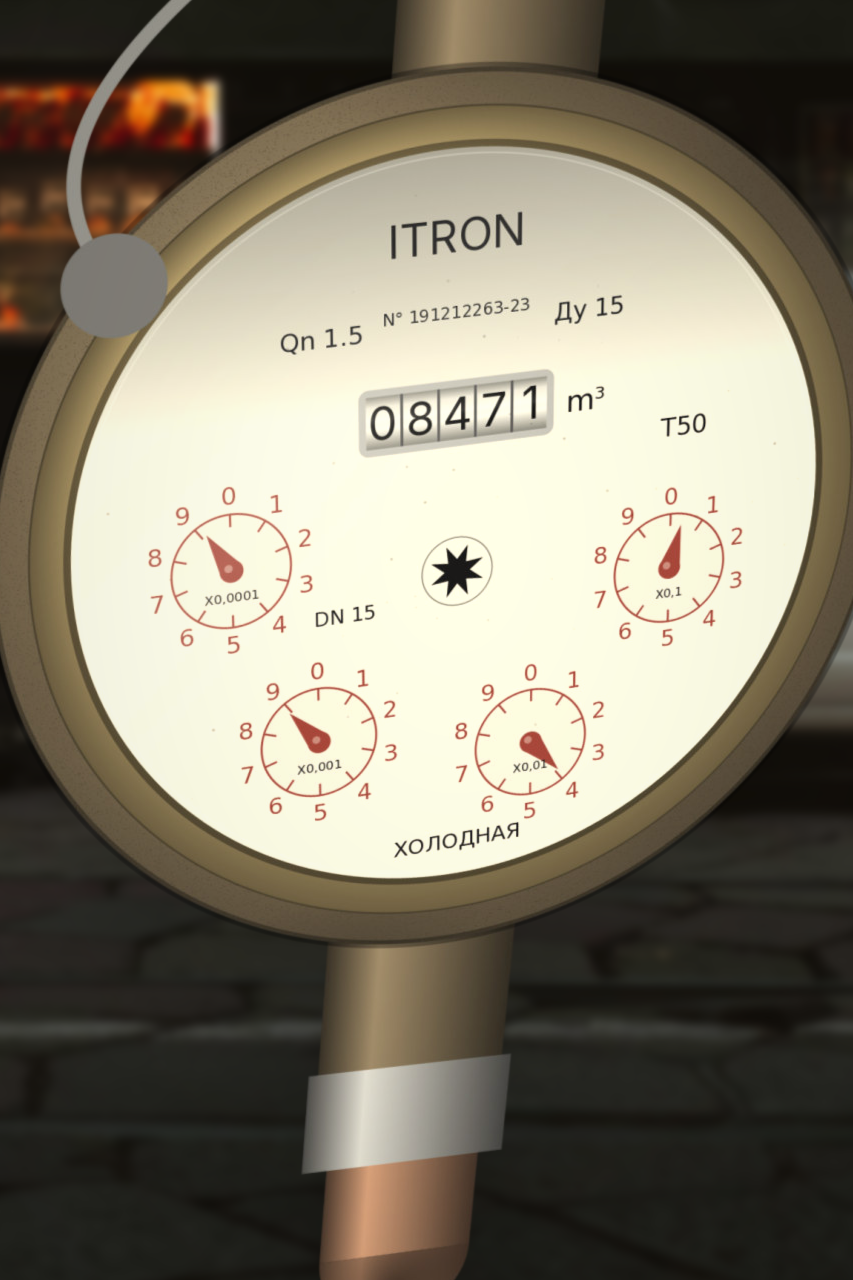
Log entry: m³ 8471.0389
